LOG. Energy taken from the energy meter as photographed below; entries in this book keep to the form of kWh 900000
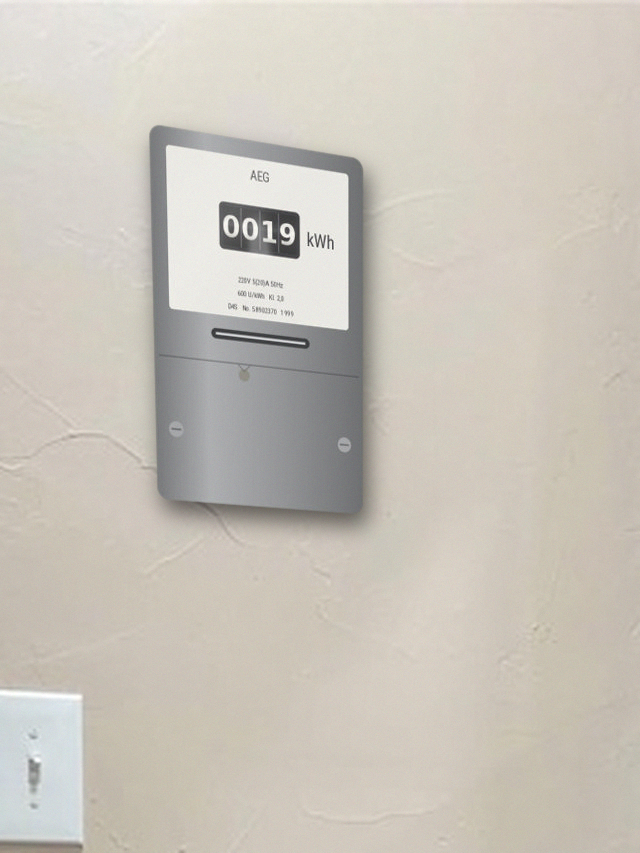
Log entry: kWh 19
